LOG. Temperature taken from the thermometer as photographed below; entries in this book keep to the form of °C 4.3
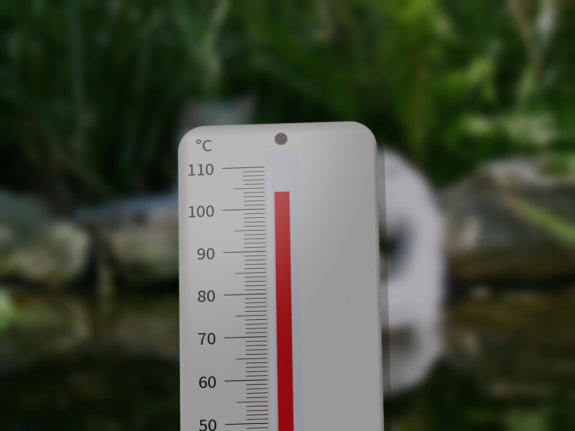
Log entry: °C 104
